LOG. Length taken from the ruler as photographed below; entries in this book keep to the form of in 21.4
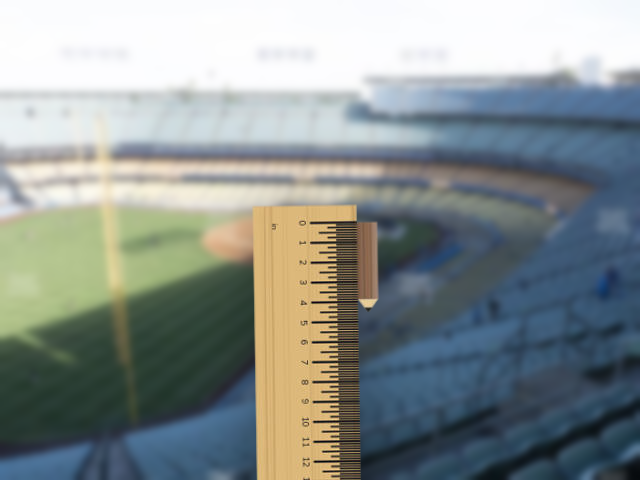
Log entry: in 4.5
